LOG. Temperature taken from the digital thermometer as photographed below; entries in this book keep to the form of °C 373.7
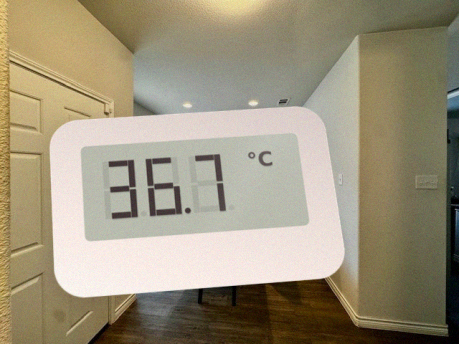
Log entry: °C 36.7
